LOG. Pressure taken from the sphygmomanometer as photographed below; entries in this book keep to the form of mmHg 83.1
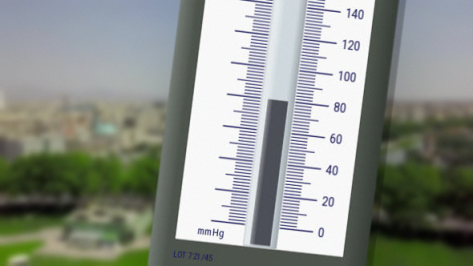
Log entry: mmHg 80
